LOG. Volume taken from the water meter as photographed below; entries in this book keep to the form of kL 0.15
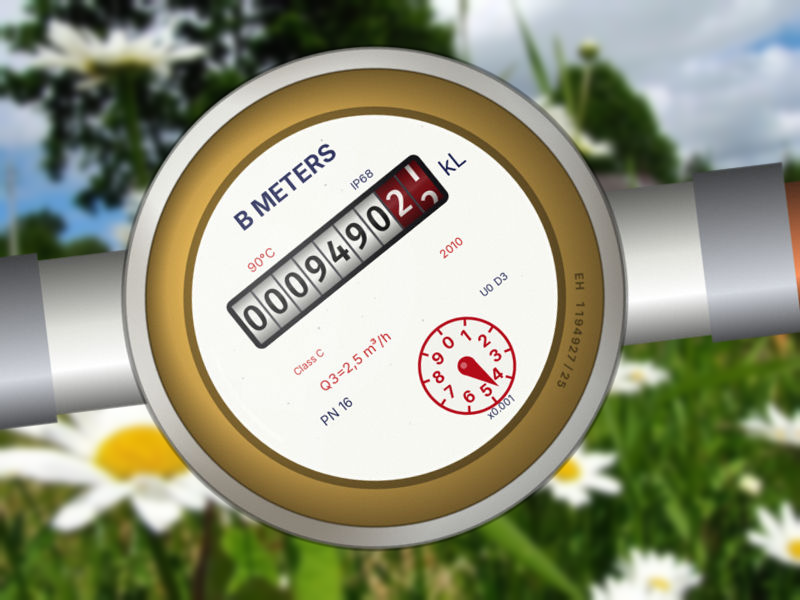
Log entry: kL 9490.214
